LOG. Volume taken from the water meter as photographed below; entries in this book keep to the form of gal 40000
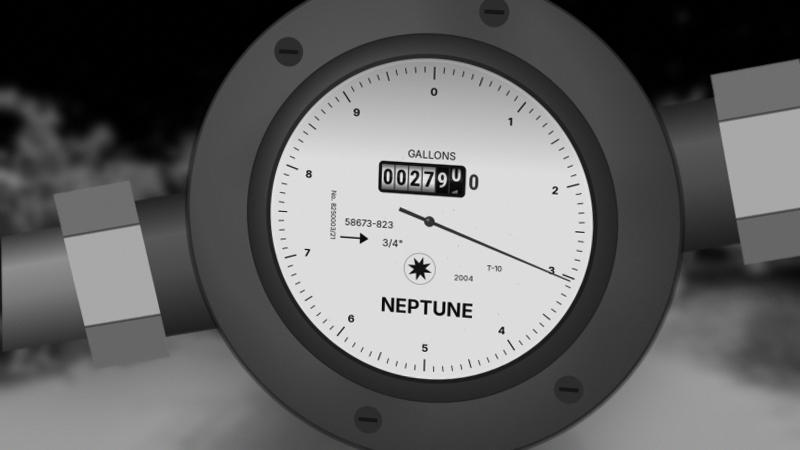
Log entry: gal 27903.0
